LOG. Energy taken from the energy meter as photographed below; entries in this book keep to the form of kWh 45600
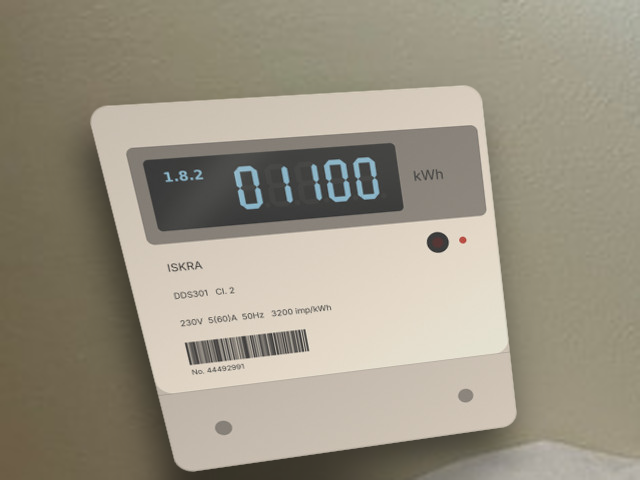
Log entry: kWh 1100
